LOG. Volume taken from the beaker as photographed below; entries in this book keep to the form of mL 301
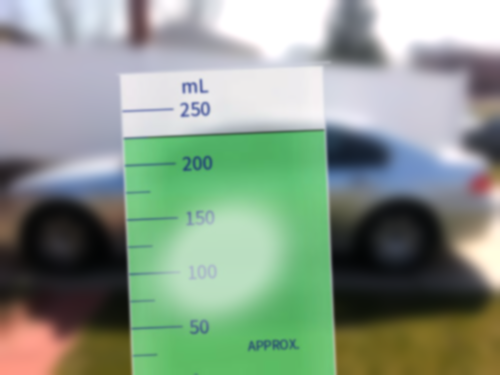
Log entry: mL 225
